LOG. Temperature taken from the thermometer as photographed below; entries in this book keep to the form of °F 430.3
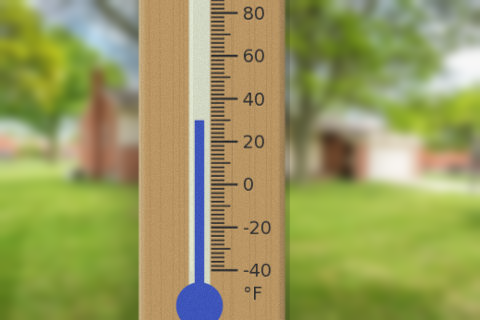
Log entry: °F 30
